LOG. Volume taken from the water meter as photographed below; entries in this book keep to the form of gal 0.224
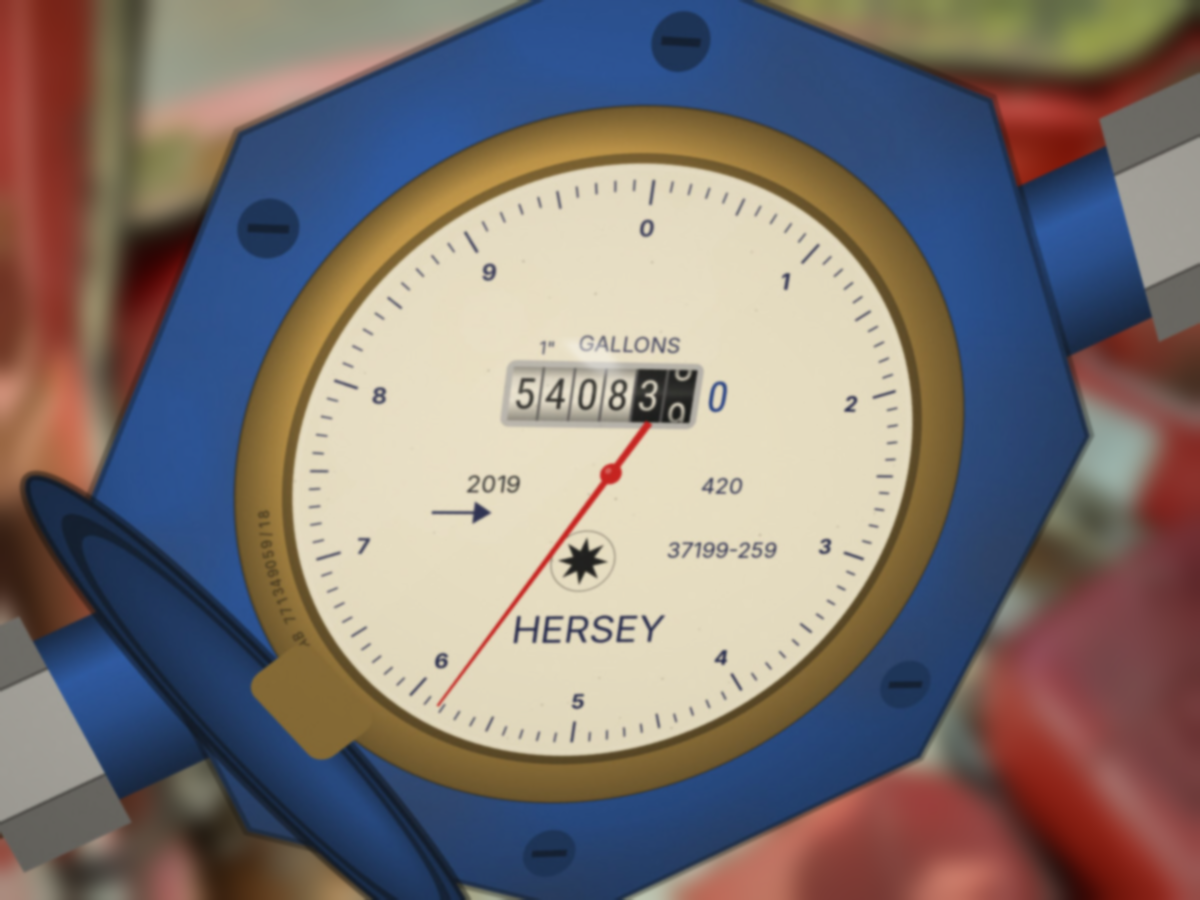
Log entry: gal 5408385.8
